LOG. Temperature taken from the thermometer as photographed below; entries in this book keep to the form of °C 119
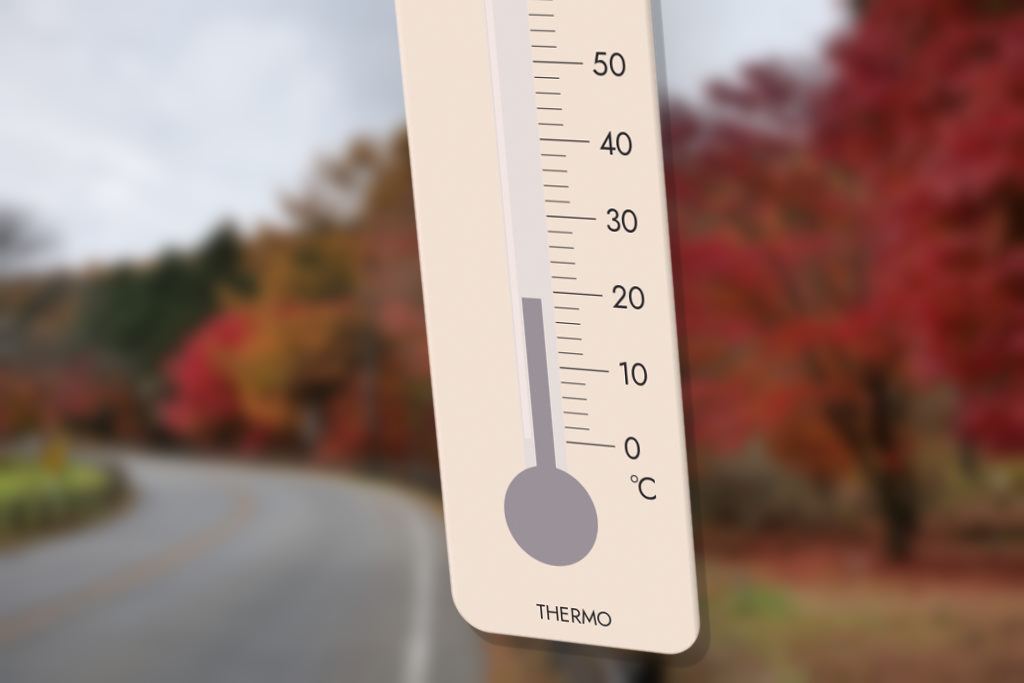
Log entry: °C 19
